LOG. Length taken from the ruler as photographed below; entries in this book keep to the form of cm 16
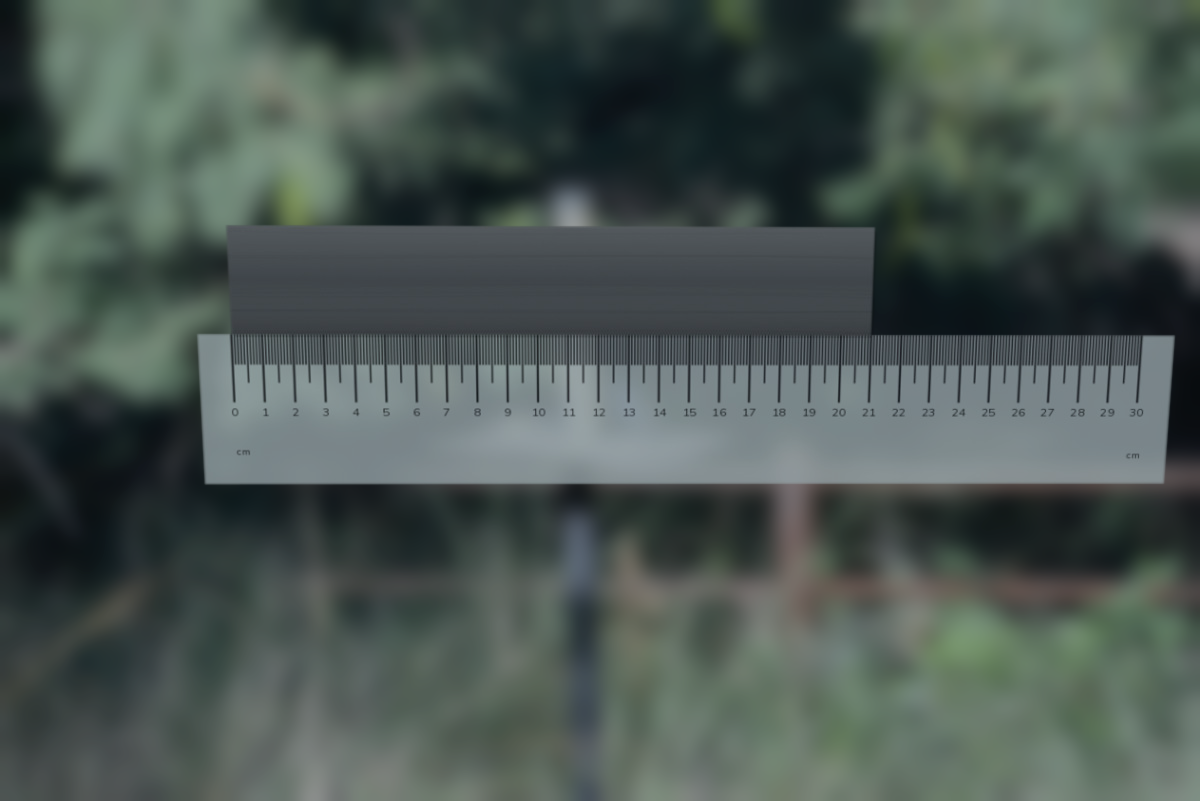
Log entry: cm 21
